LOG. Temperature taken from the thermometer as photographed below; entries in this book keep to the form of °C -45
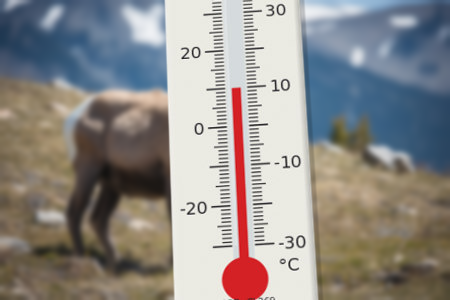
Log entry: °C 10
